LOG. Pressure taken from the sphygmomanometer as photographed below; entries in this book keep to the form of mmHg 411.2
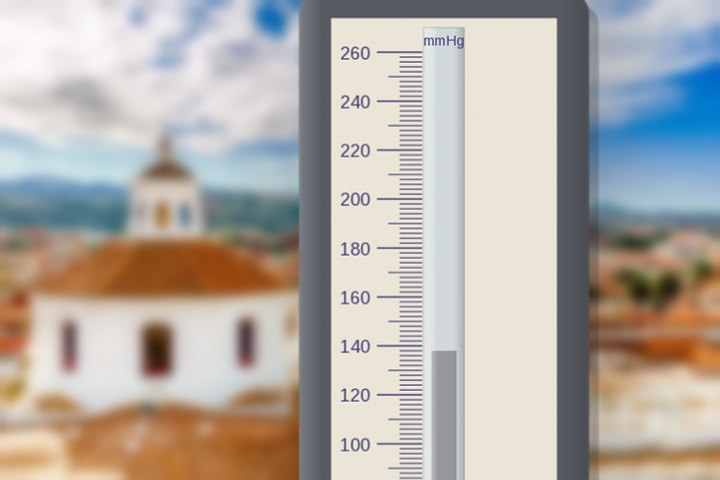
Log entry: mmHg 138
